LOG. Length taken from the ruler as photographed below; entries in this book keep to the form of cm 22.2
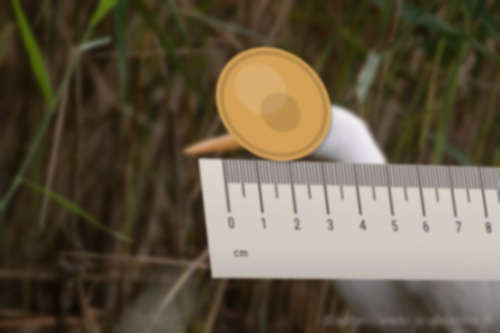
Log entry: cm 3.5
